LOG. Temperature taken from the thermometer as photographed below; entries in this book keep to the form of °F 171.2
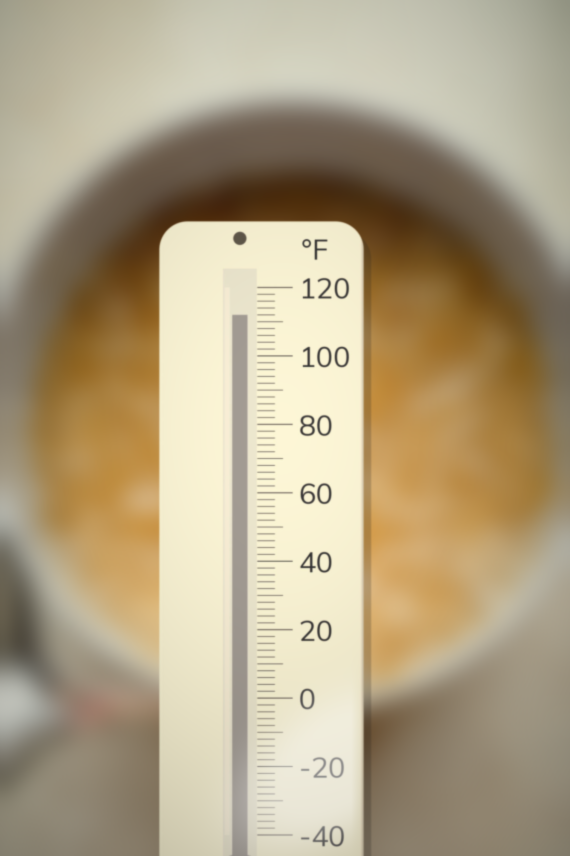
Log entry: °F 112
